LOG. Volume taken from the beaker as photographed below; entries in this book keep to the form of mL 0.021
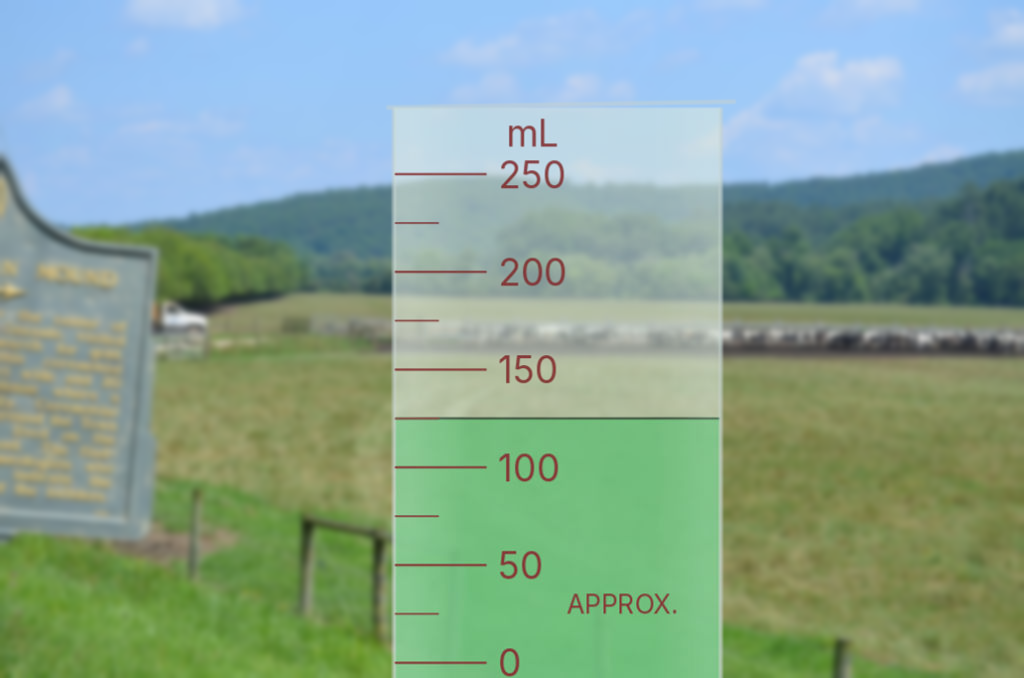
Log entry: mL 125
